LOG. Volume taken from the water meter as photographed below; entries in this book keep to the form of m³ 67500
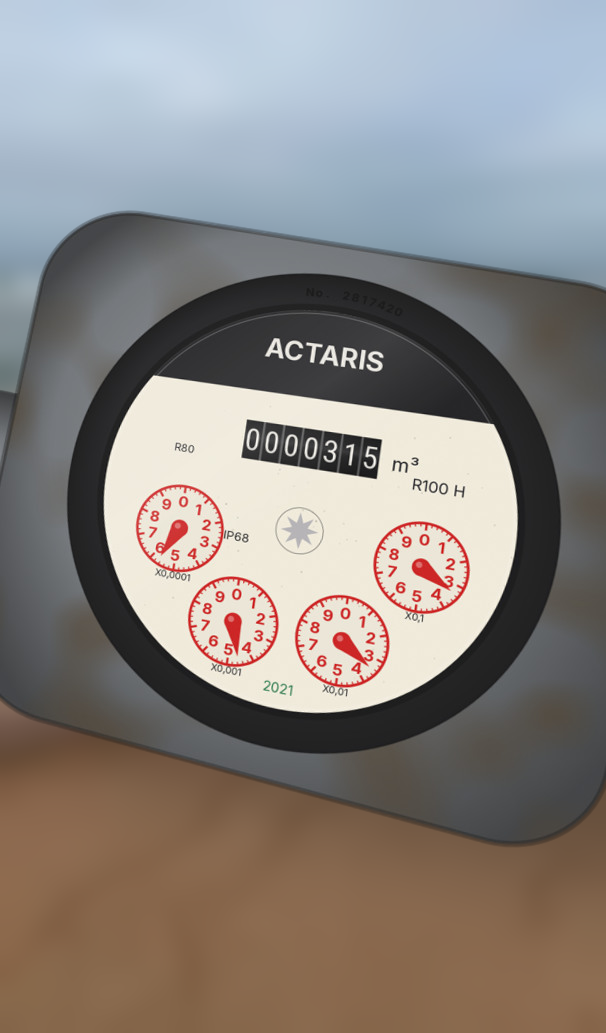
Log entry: m³ 315.3345
